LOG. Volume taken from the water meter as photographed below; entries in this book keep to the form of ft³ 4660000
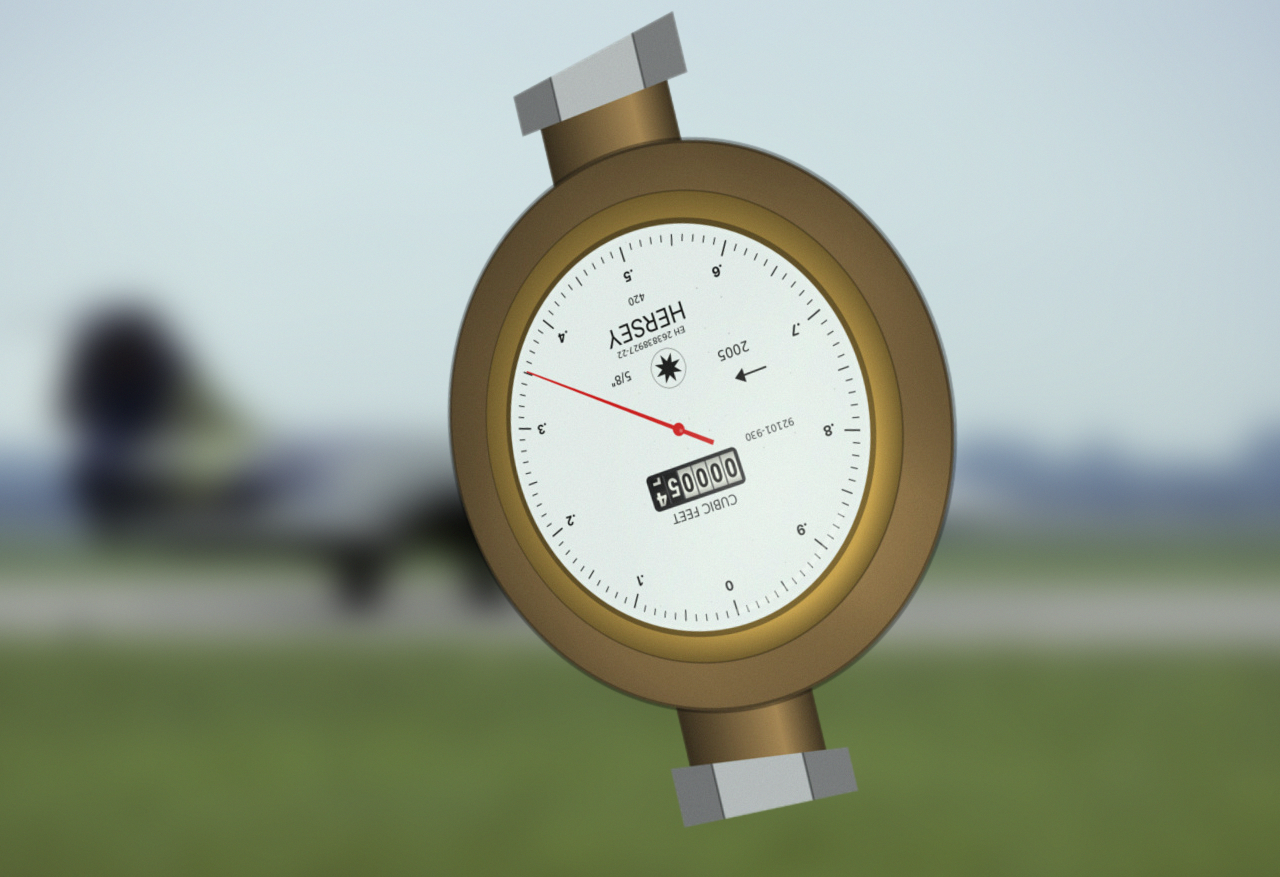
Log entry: ft³ 54.35
